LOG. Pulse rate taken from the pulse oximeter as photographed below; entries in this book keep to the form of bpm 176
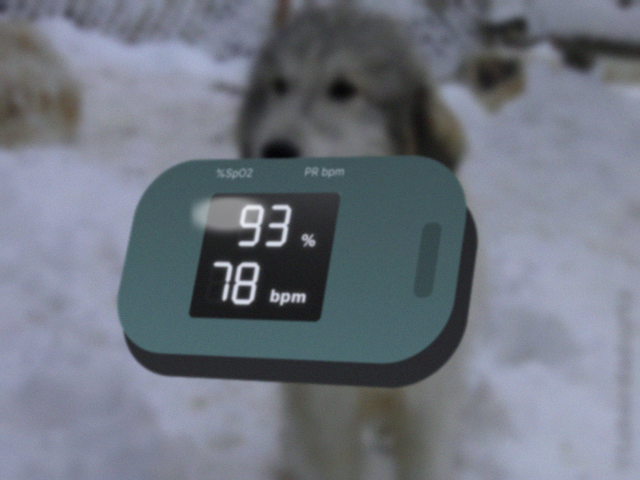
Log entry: bpm 78
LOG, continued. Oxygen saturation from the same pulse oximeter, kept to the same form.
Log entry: % 93
